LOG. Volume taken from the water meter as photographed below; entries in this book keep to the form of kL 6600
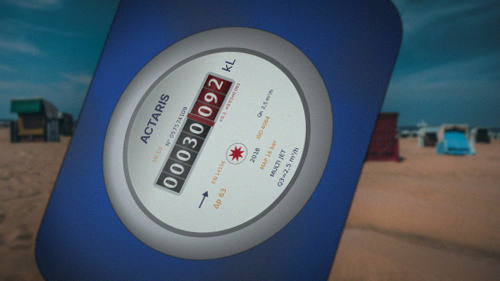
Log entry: kL 30.092
